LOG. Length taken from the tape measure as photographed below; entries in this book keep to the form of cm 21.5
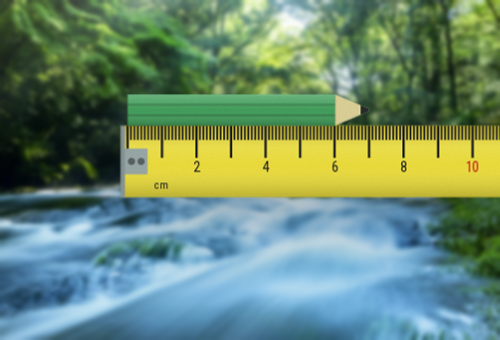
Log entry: cm 7
